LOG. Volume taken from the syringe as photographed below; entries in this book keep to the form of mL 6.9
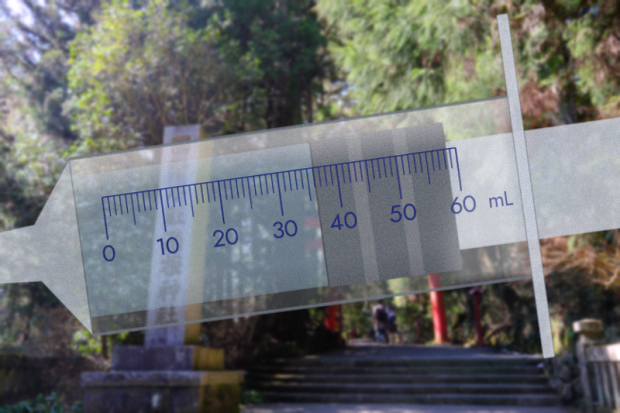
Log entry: mL 36
